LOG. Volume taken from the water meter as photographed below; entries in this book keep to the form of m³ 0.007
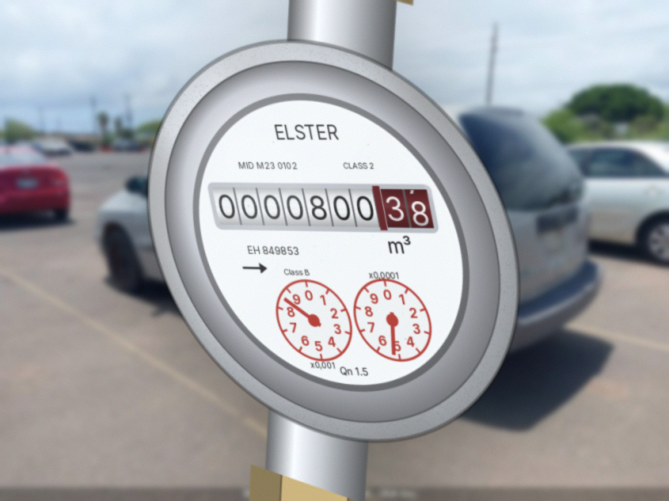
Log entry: m³ 800.3785
